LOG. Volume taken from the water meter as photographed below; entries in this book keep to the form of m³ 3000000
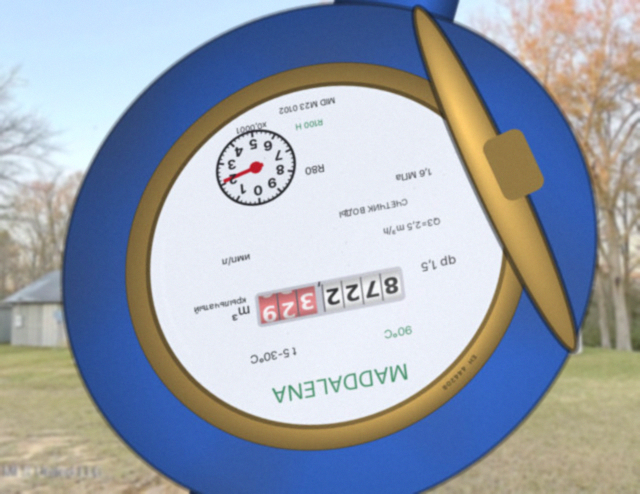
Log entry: m³ 8722.3292
